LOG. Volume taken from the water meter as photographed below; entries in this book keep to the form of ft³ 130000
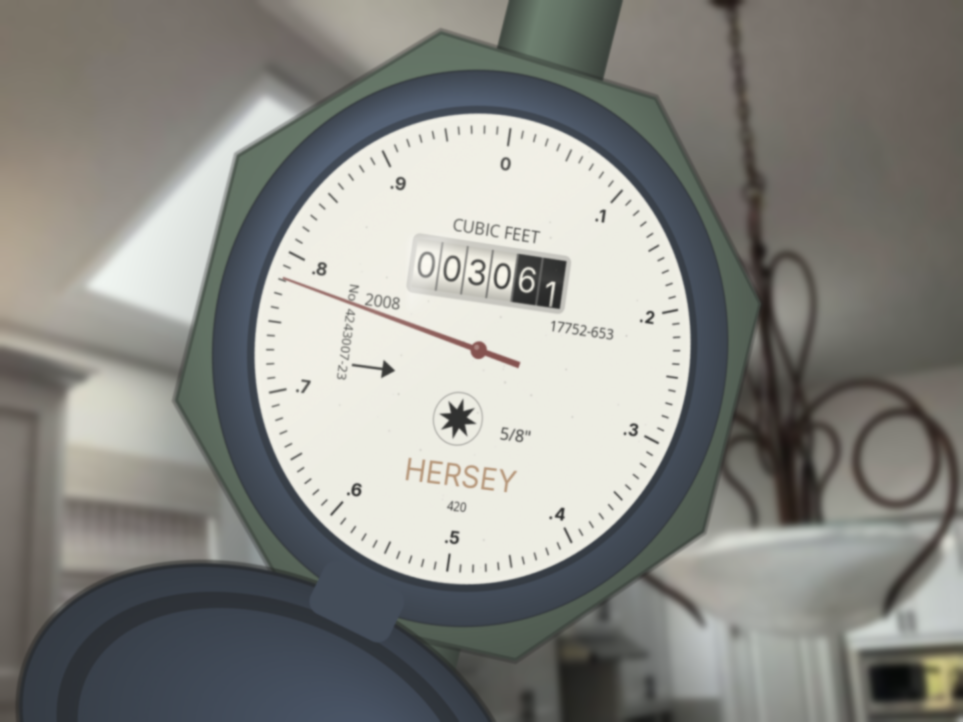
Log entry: ft³ 3060.78
